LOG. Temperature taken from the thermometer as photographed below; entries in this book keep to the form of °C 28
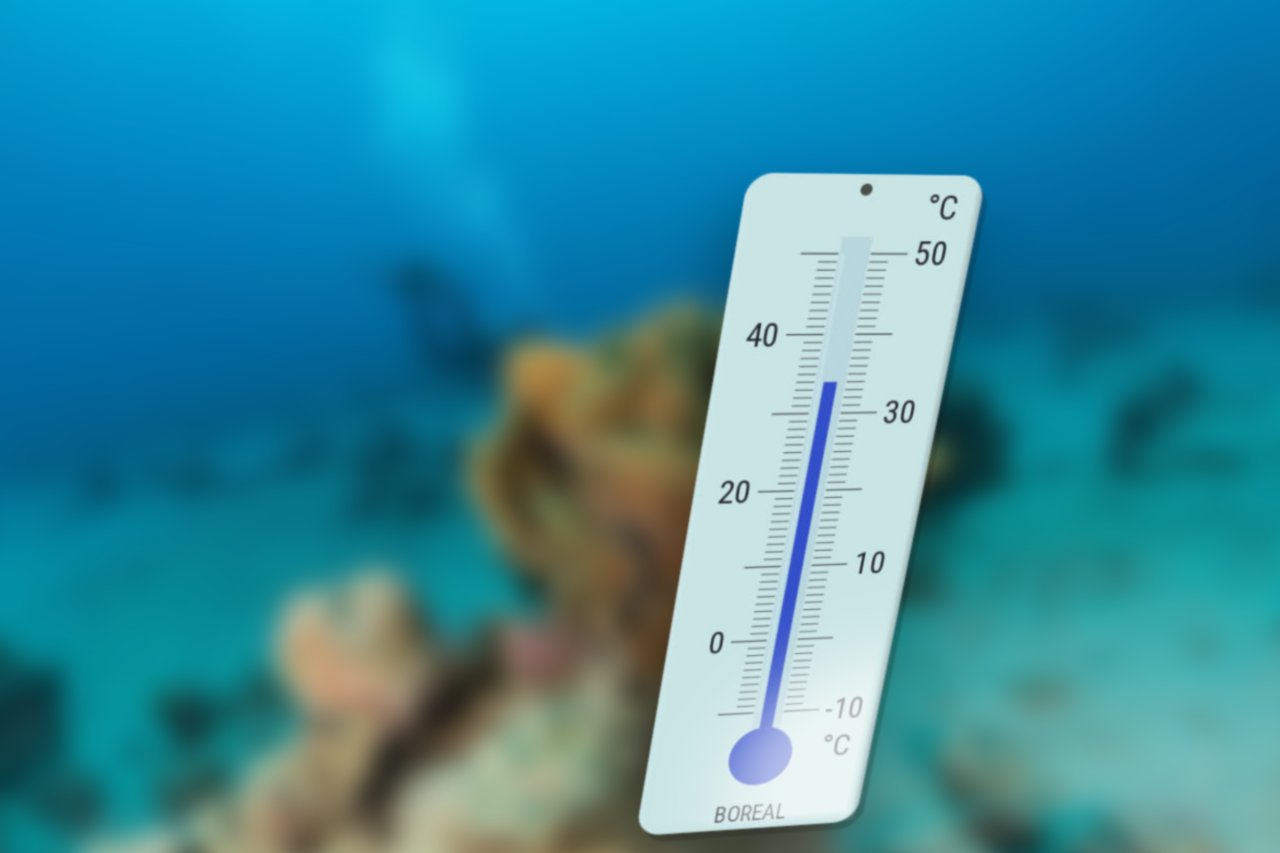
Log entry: °C 34
